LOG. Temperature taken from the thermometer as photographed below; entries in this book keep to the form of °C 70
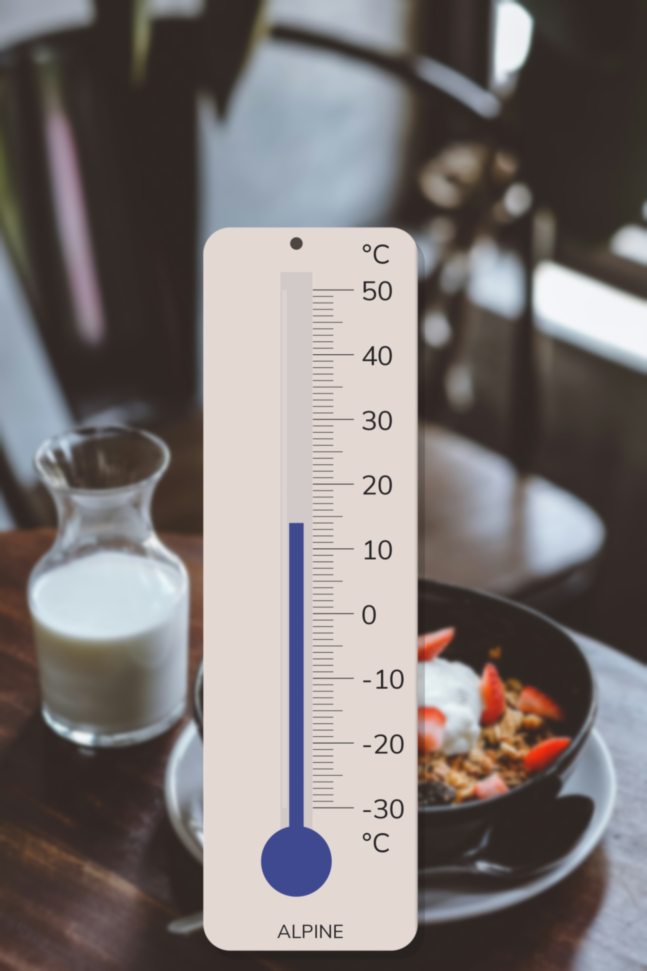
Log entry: °C 14
